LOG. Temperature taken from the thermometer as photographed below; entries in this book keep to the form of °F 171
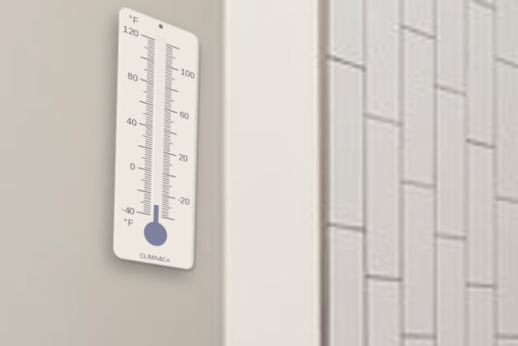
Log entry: °F -30
